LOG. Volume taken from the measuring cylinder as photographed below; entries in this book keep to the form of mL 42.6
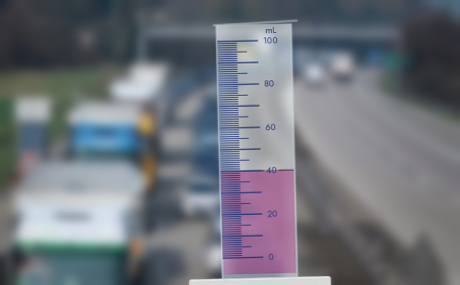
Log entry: mL 40
